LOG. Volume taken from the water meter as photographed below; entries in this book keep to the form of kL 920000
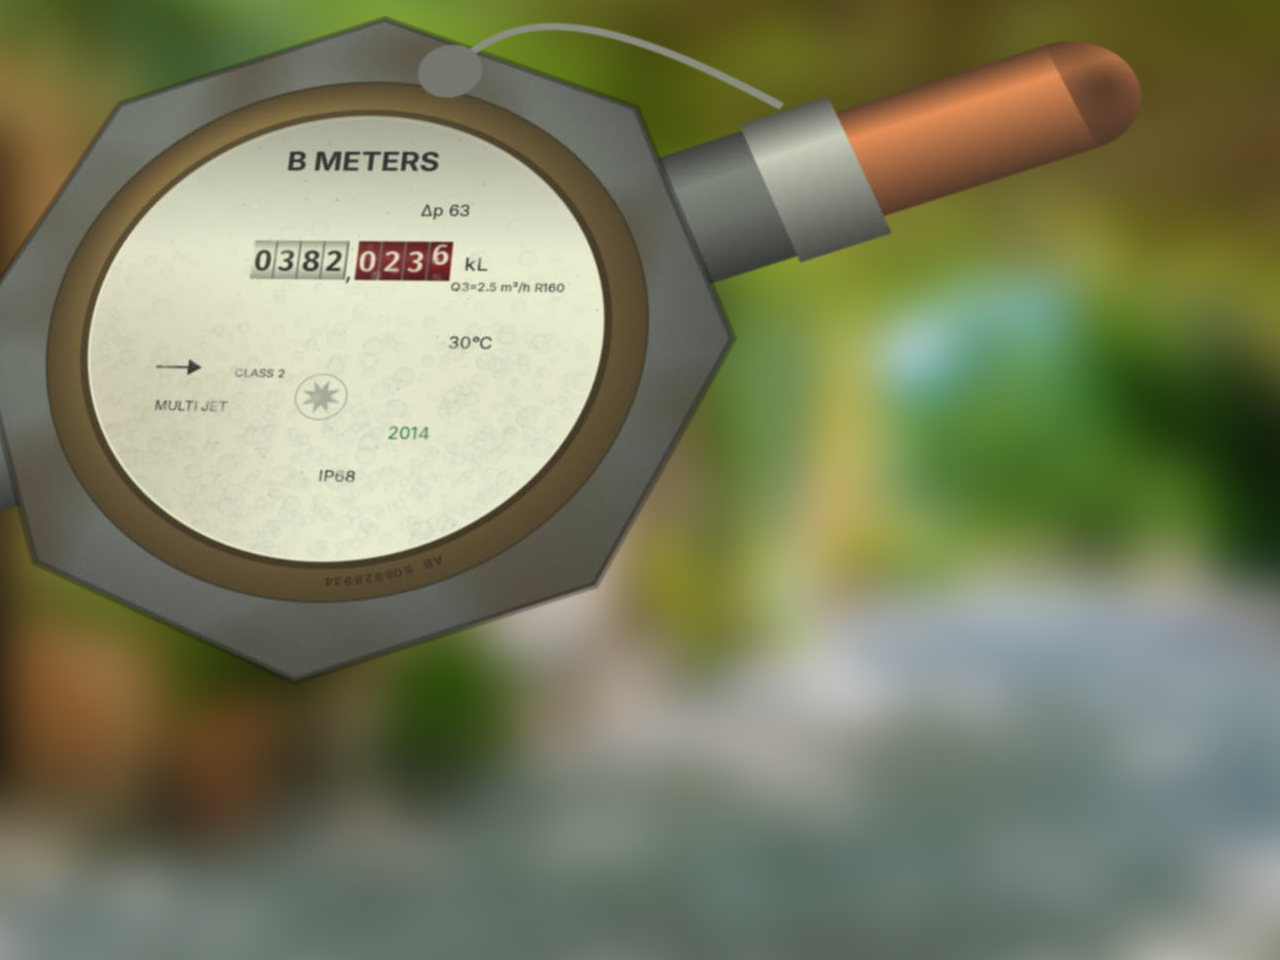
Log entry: kL 382.0236
